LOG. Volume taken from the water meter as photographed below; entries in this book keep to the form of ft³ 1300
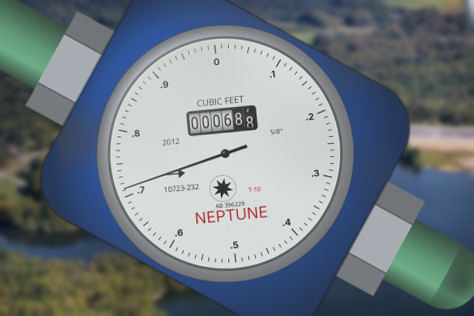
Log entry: ft³ 687.71
